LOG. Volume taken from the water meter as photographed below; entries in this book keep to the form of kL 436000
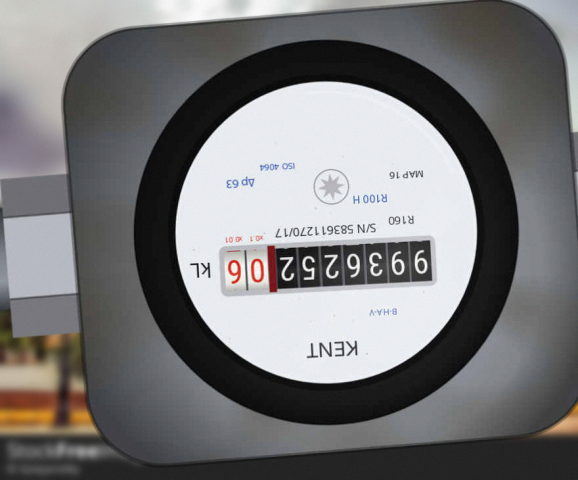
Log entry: kL 9936252.06
